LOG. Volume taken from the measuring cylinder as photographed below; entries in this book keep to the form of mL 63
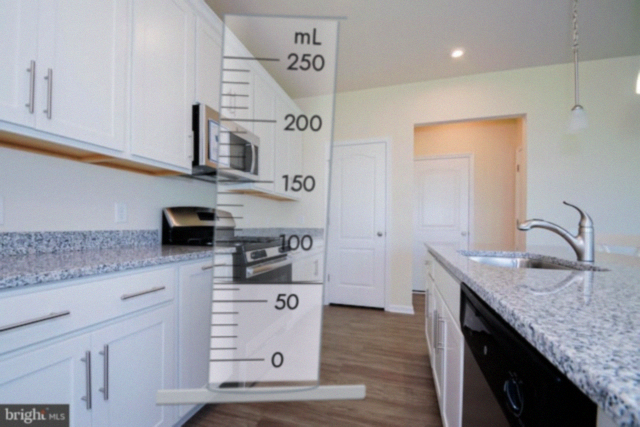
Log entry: mL 65
